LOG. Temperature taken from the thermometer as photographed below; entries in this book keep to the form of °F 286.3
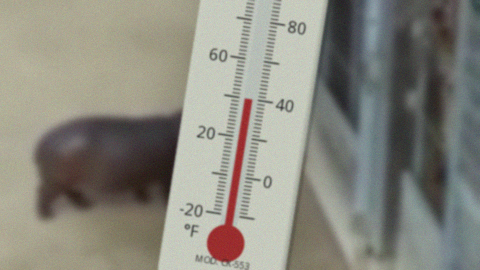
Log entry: °F 40
